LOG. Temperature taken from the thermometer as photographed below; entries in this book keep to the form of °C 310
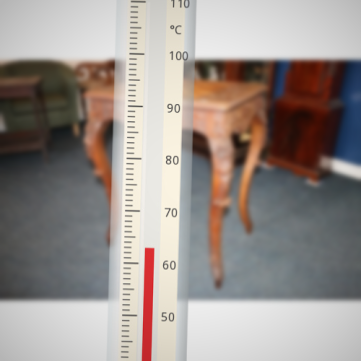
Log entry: °C 63
